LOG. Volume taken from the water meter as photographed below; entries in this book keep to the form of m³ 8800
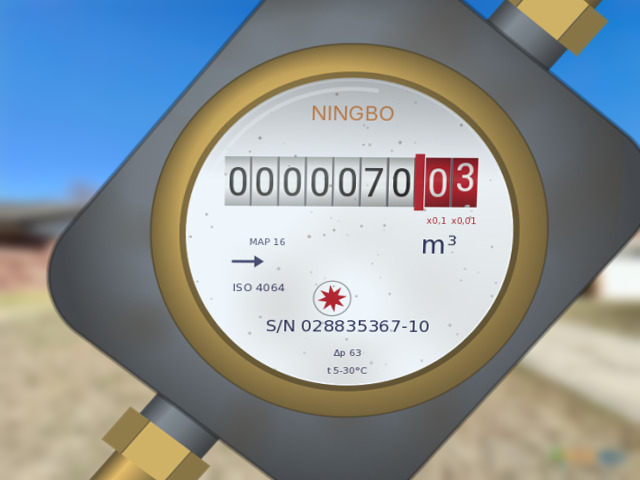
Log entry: m³ 70.03
